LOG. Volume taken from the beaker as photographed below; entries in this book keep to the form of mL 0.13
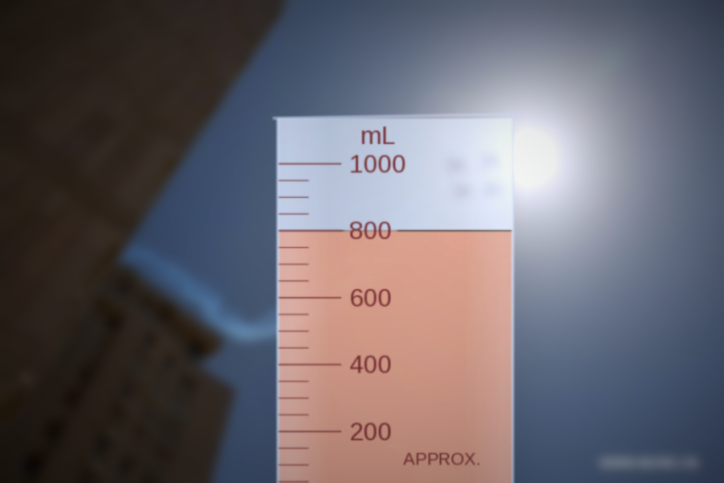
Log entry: mL 800
